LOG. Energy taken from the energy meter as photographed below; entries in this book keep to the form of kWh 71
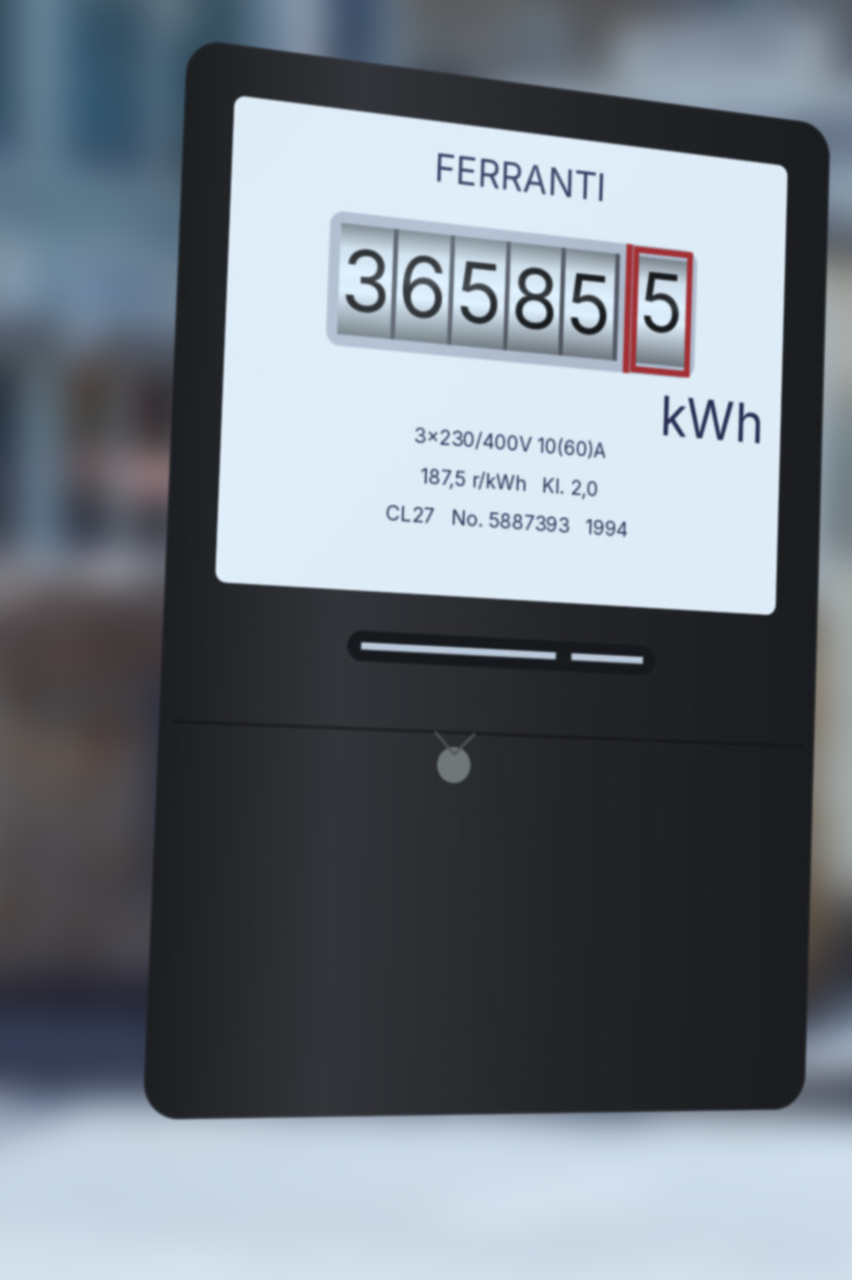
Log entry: kWh 36585.5
